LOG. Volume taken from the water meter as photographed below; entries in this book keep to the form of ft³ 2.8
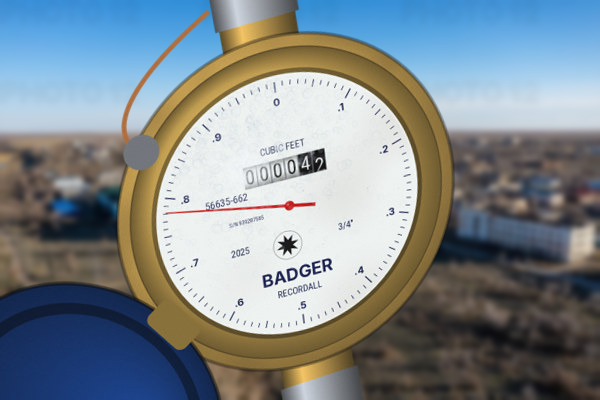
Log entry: ft³ 41.78
